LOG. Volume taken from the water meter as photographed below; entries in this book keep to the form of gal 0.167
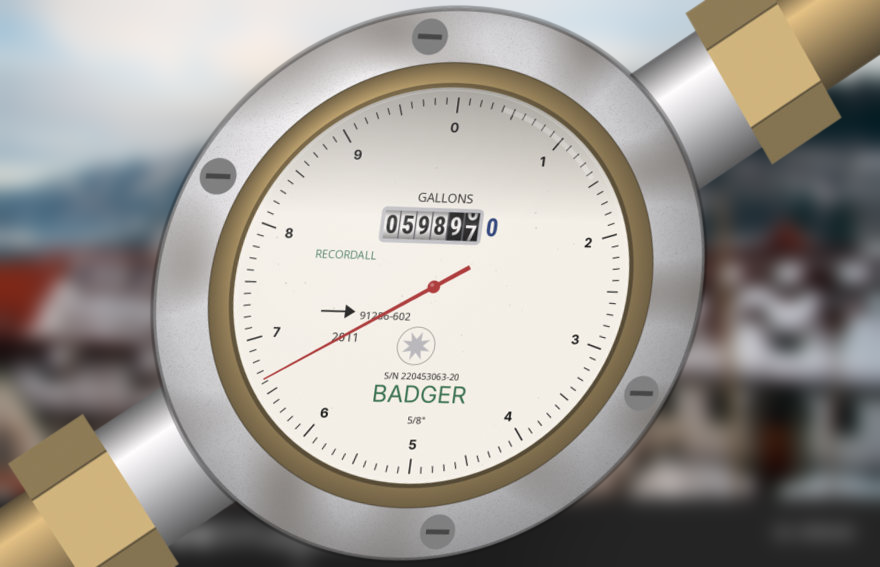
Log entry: gal 598966.6
